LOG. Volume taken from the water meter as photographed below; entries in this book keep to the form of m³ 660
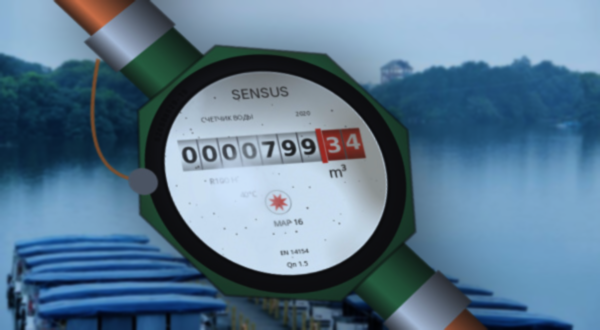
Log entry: m³ 799.34
